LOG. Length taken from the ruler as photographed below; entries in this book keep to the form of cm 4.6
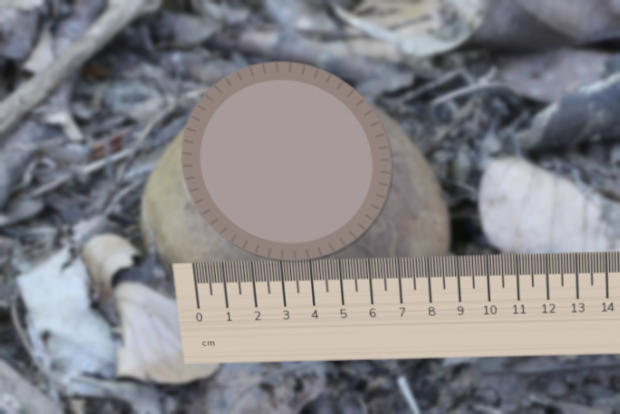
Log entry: cm 7
